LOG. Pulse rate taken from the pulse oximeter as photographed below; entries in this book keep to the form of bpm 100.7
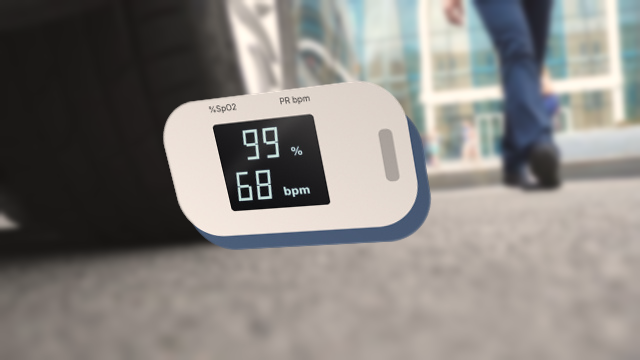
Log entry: bpm 68
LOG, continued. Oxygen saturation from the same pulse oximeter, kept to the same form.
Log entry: % 99
